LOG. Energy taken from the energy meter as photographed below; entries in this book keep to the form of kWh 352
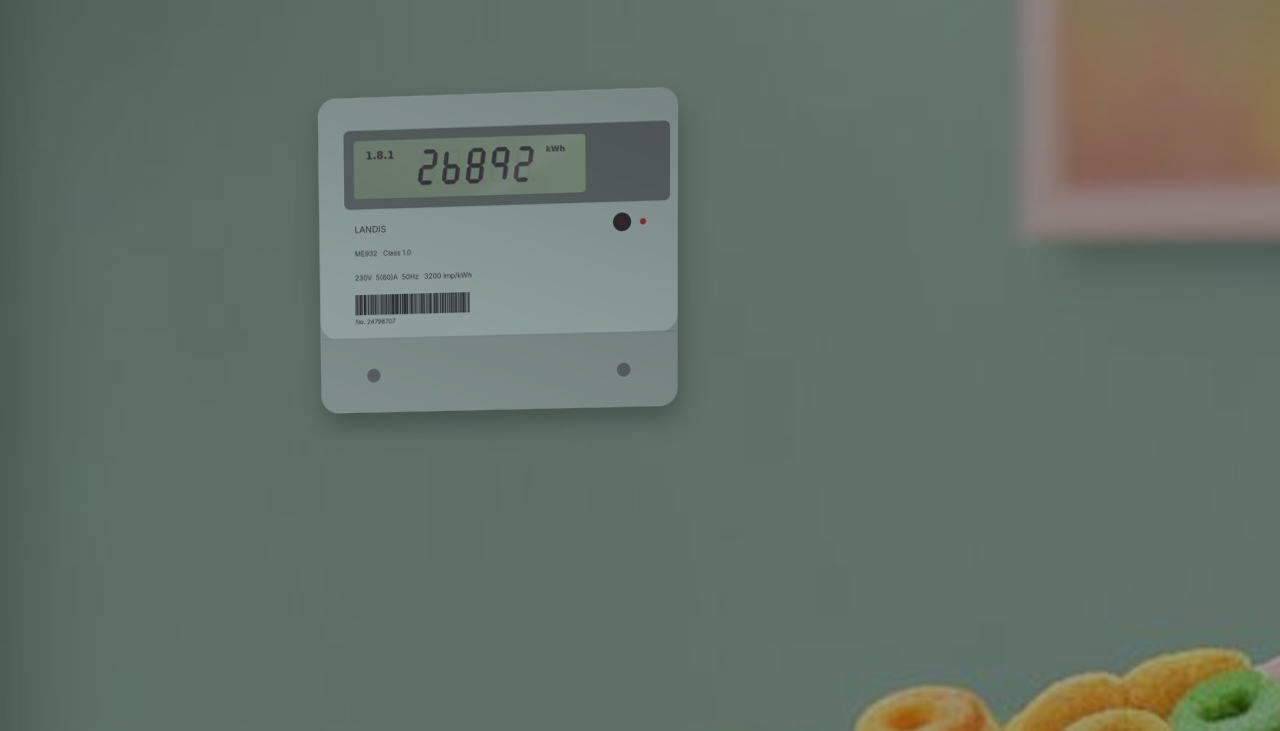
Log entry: kWh 26892
